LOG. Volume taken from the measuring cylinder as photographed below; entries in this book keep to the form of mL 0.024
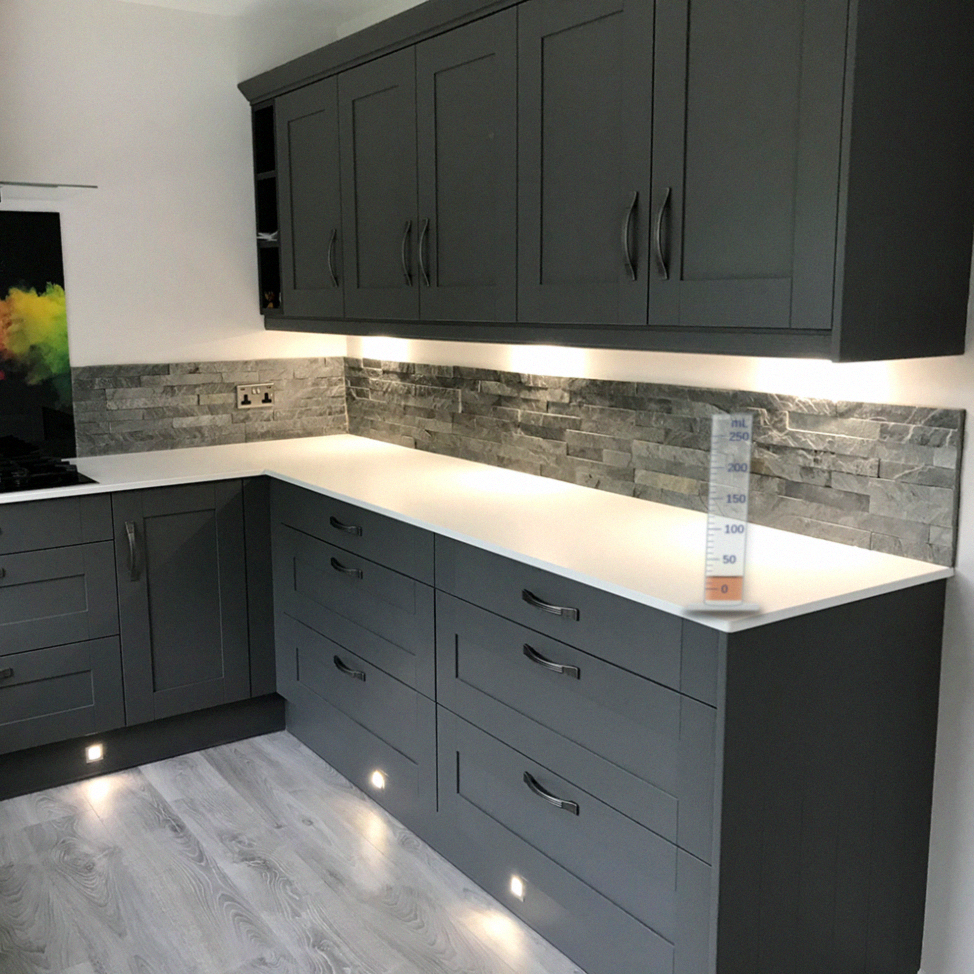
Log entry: mL 20
